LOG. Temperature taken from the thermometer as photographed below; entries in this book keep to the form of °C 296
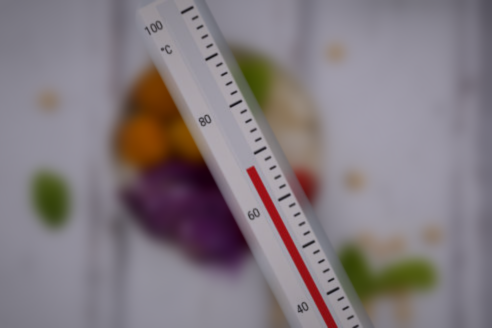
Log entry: °C 68
